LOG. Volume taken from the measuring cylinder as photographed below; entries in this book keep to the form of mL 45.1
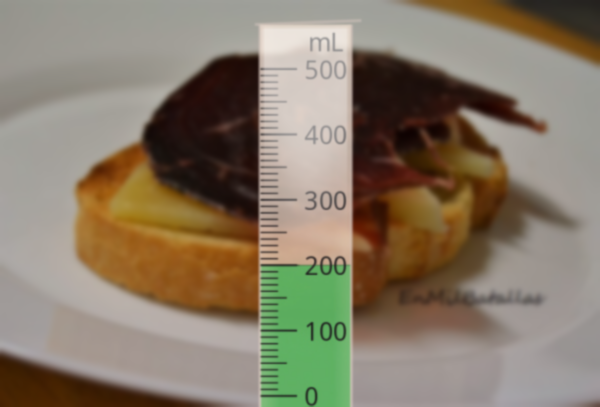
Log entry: mL 200
